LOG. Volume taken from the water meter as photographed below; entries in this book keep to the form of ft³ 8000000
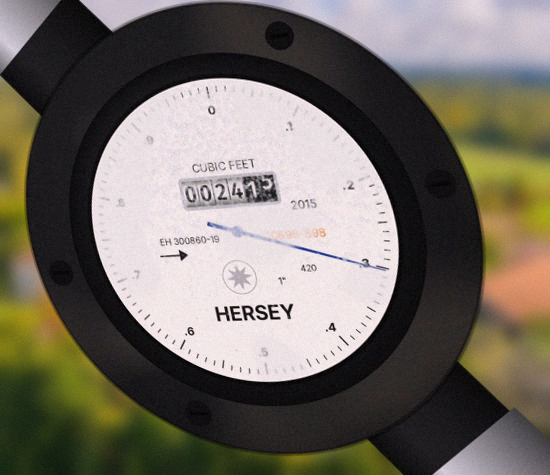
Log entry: ft³ 2415.30
